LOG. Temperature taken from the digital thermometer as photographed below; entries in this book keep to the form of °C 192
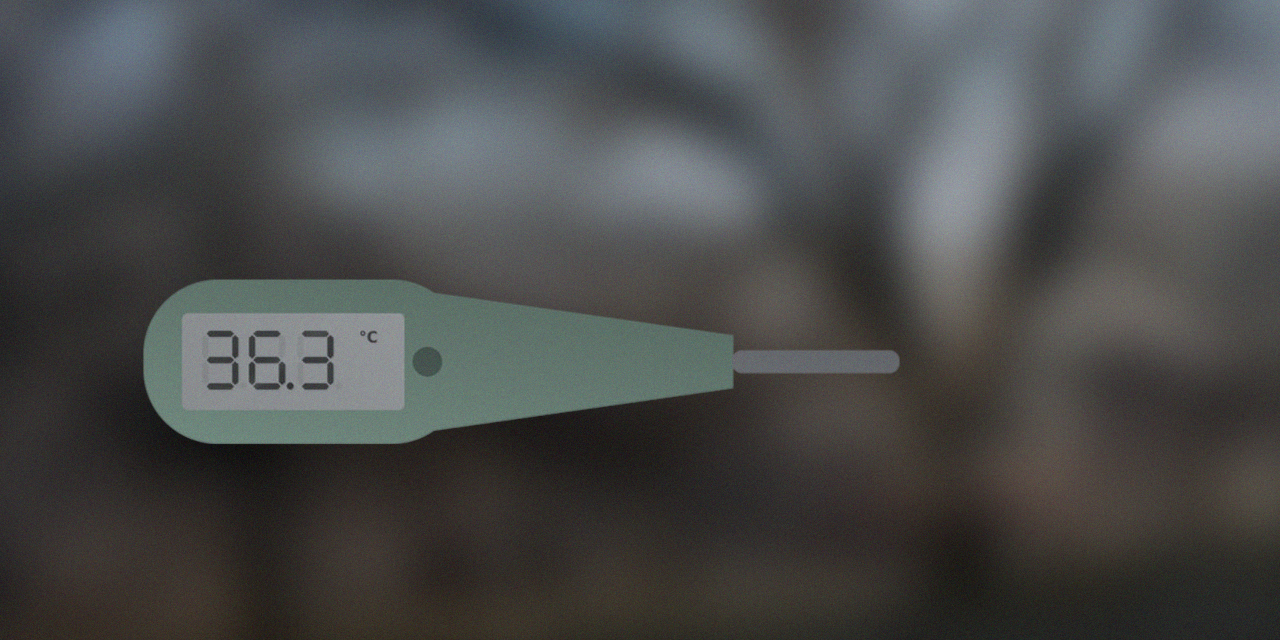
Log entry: °C 36.3
